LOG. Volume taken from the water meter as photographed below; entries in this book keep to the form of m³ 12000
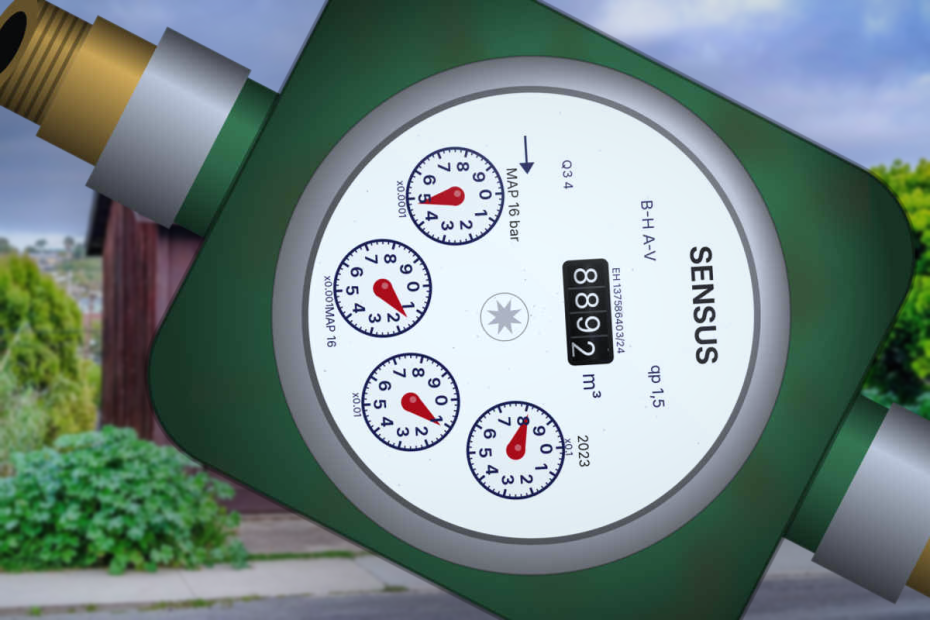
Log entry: m³ 8891.8114
